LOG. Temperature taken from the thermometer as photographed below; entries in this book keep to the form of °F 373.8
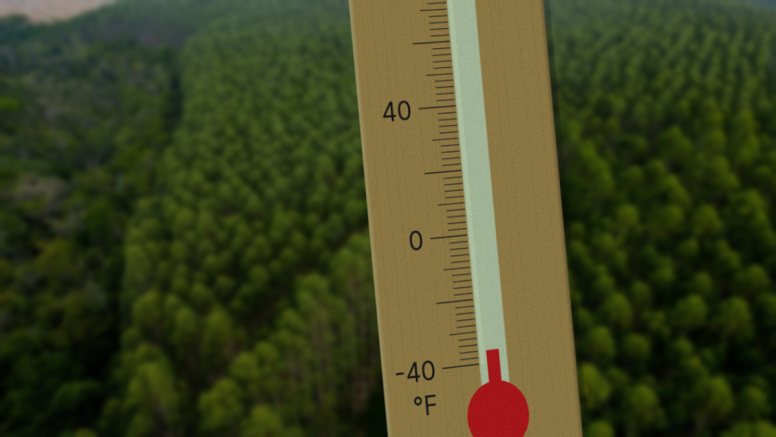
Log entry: °F -36
